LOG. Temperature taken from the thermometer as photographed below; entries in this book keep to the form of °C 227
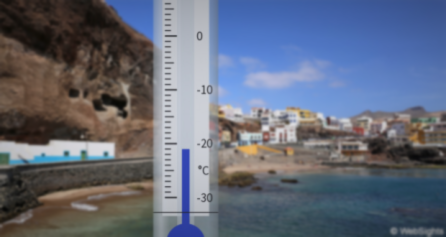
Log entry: °C -21
